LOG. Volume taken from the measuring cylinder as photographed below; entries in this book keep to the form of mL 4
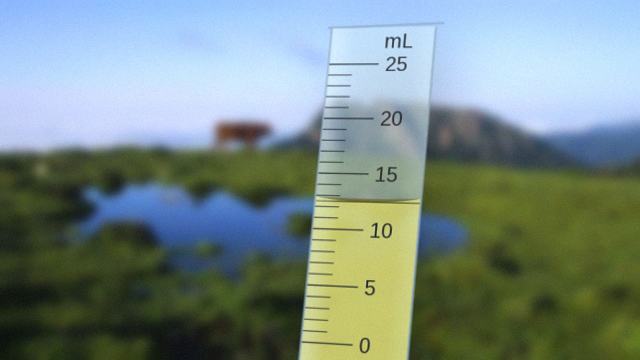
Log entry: mL 12.5
